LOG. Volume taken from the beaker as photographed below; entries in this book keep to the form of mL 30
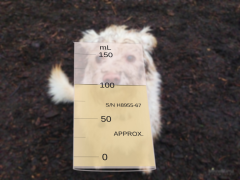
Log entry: mL 100
